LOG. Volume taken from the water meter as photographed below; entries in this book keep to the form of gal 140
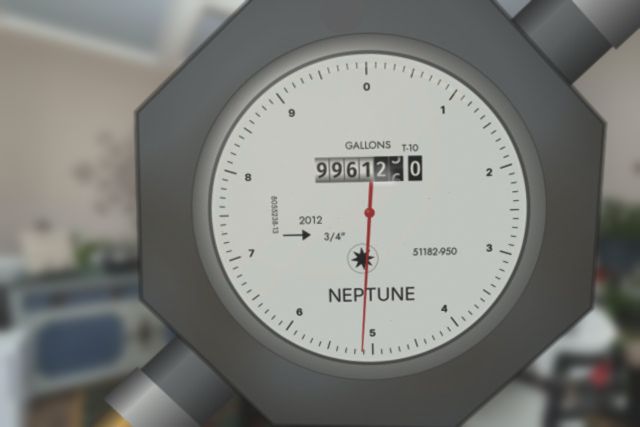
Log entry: gal 9961255.1
